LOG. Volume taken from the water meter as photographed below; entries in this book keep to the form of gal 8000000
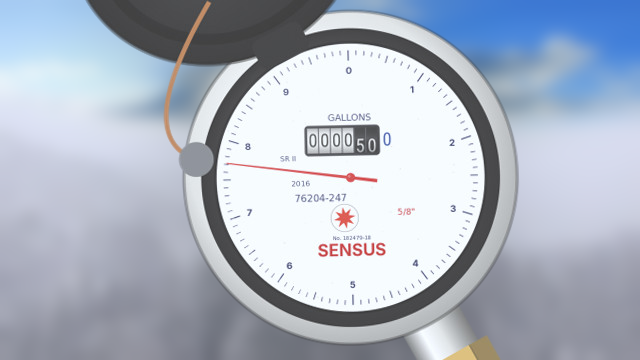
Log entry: gal 497.7
